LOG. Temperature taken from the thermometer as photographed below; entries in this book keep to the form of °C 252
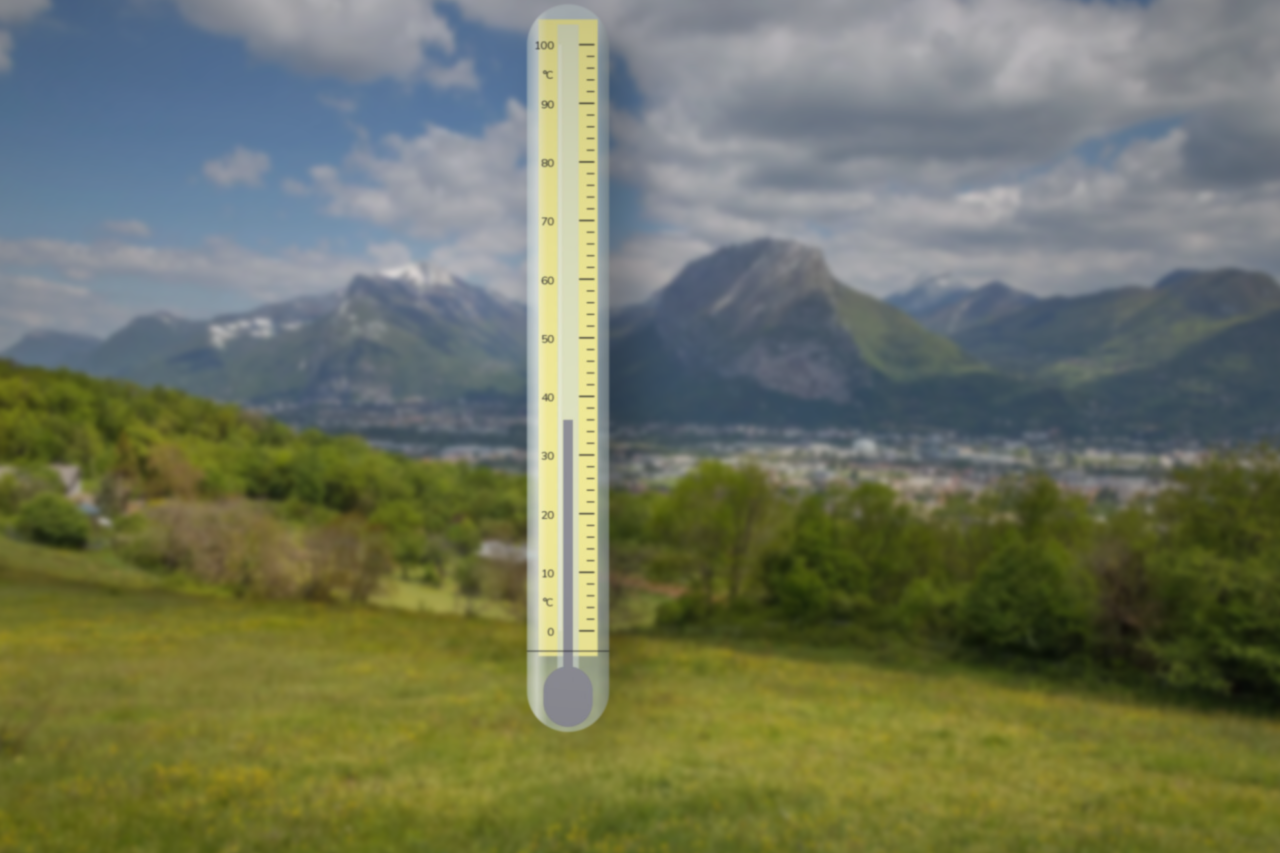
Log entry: °C 36
